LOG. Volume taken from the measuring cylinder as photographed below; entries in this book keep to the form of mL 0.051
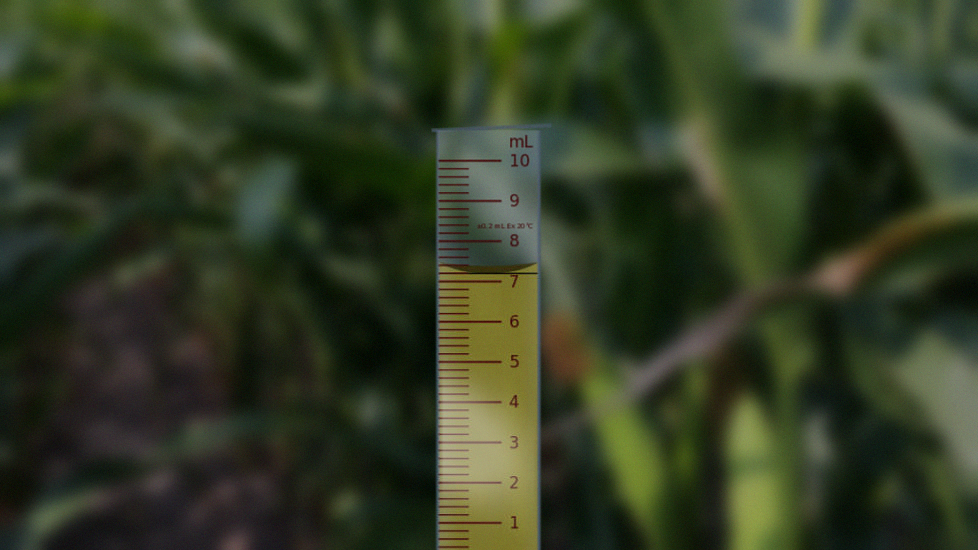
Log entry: mL 7.2
